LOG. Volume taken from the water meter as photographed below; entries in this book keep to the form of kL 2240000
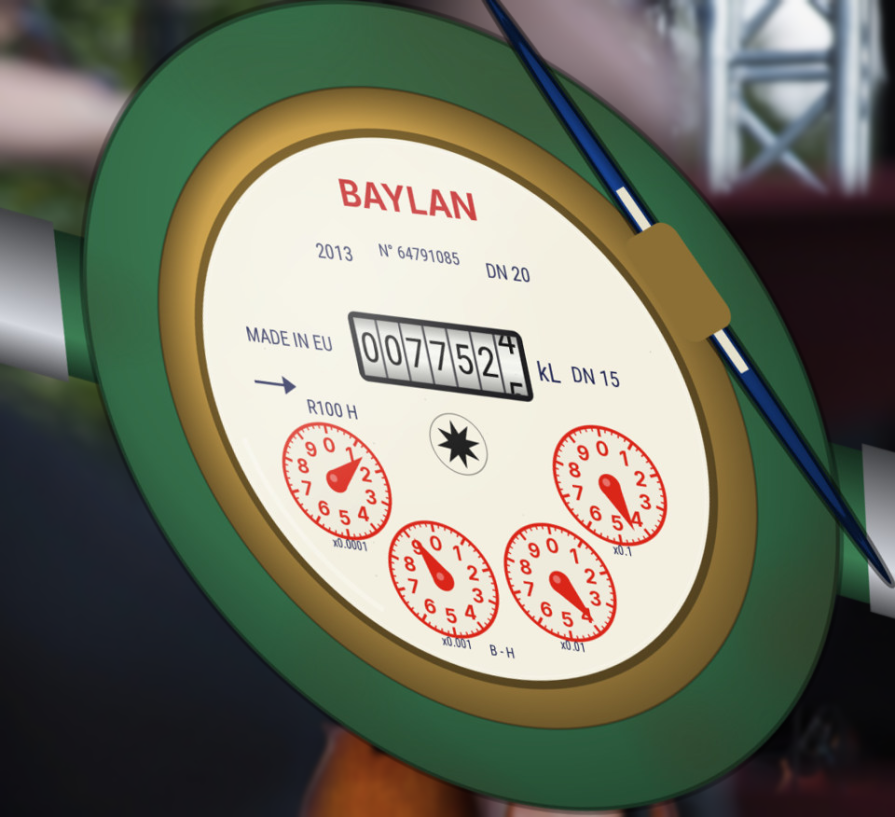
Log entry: kL 77524.4391
